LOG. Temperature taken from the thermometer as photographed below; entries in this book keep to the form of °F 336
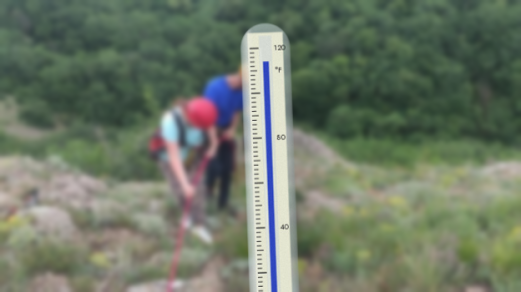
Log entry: °F 114
